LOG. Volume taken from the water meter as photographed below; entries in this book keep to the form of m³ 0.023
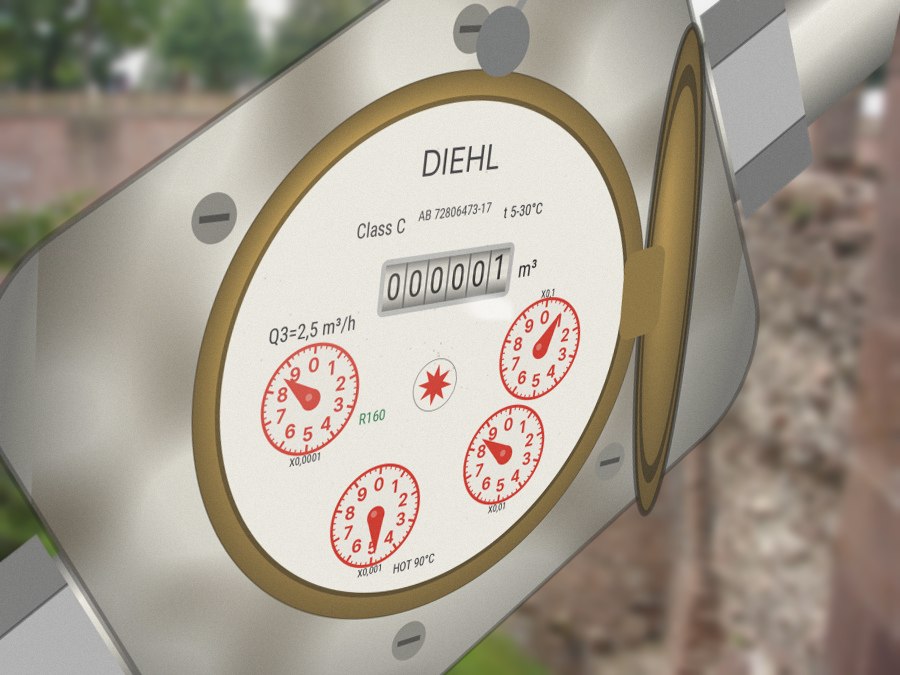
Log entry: m³ 1.0848
